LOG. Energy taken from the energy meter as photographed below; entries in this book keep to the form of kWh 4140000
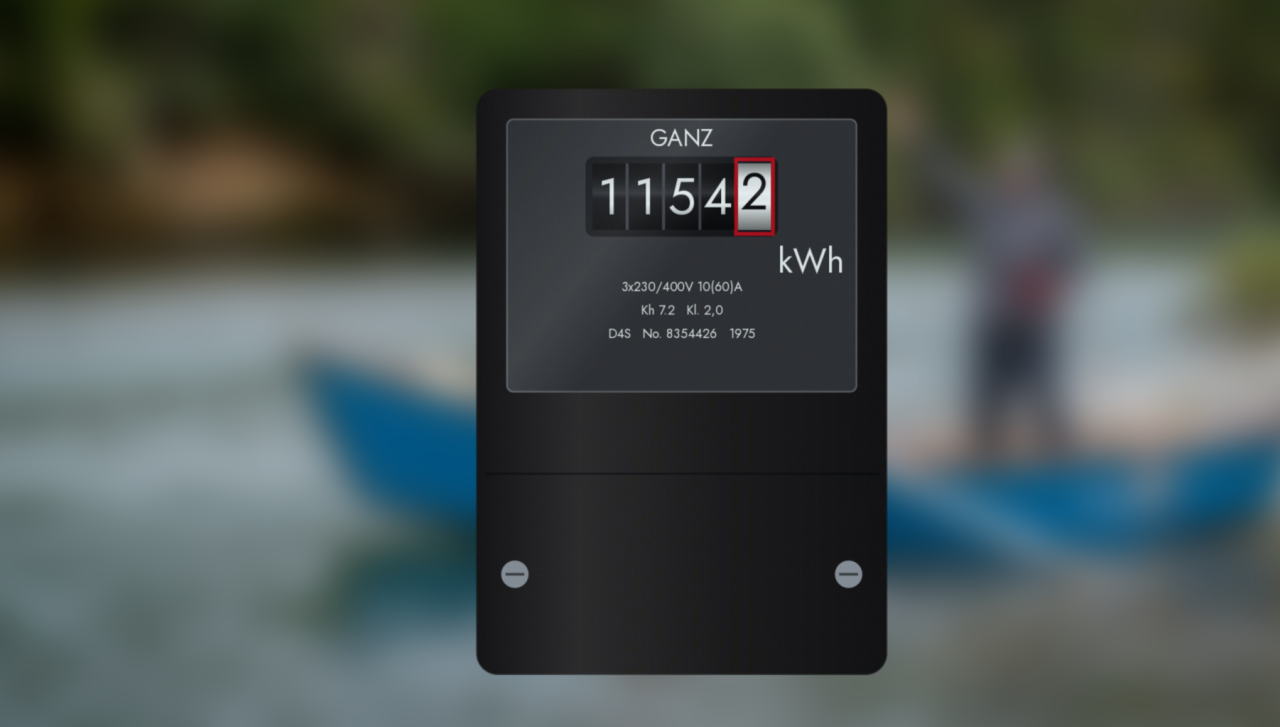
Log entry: kWh 1154.2
